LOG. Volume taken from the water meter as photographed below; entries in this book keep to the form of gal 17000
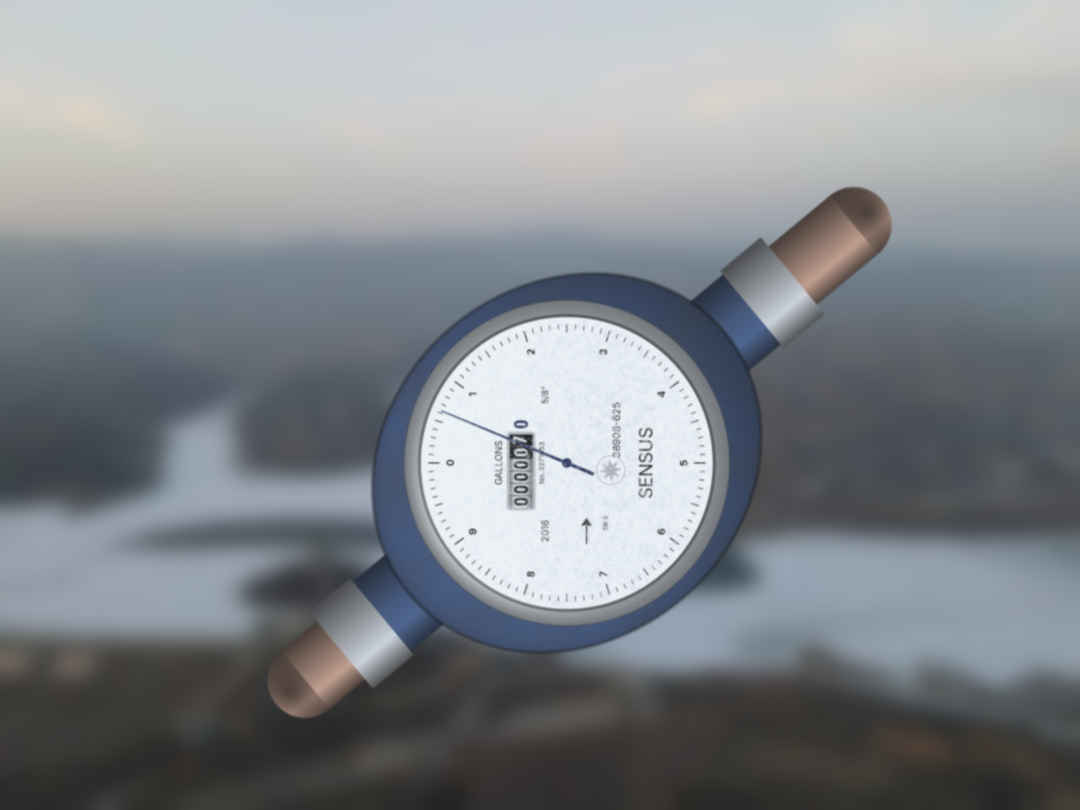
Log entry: gal 70.6
